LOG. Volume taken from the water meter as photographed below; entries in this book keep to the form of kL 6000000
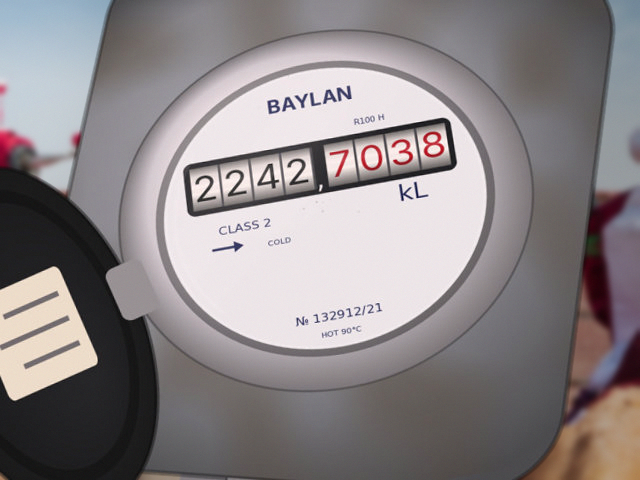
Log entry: kL 2242.7038
